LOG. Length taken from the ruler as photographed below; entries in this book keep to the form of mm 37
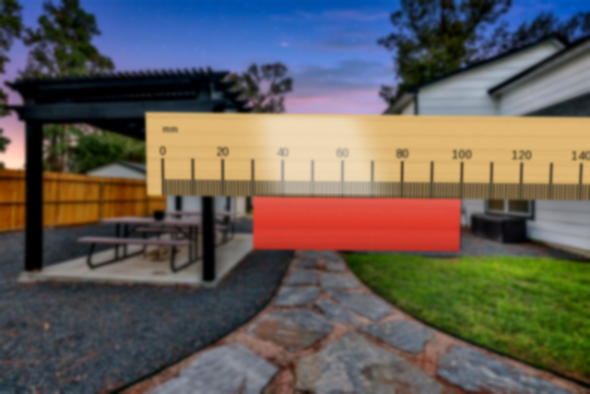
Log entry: mm 70
